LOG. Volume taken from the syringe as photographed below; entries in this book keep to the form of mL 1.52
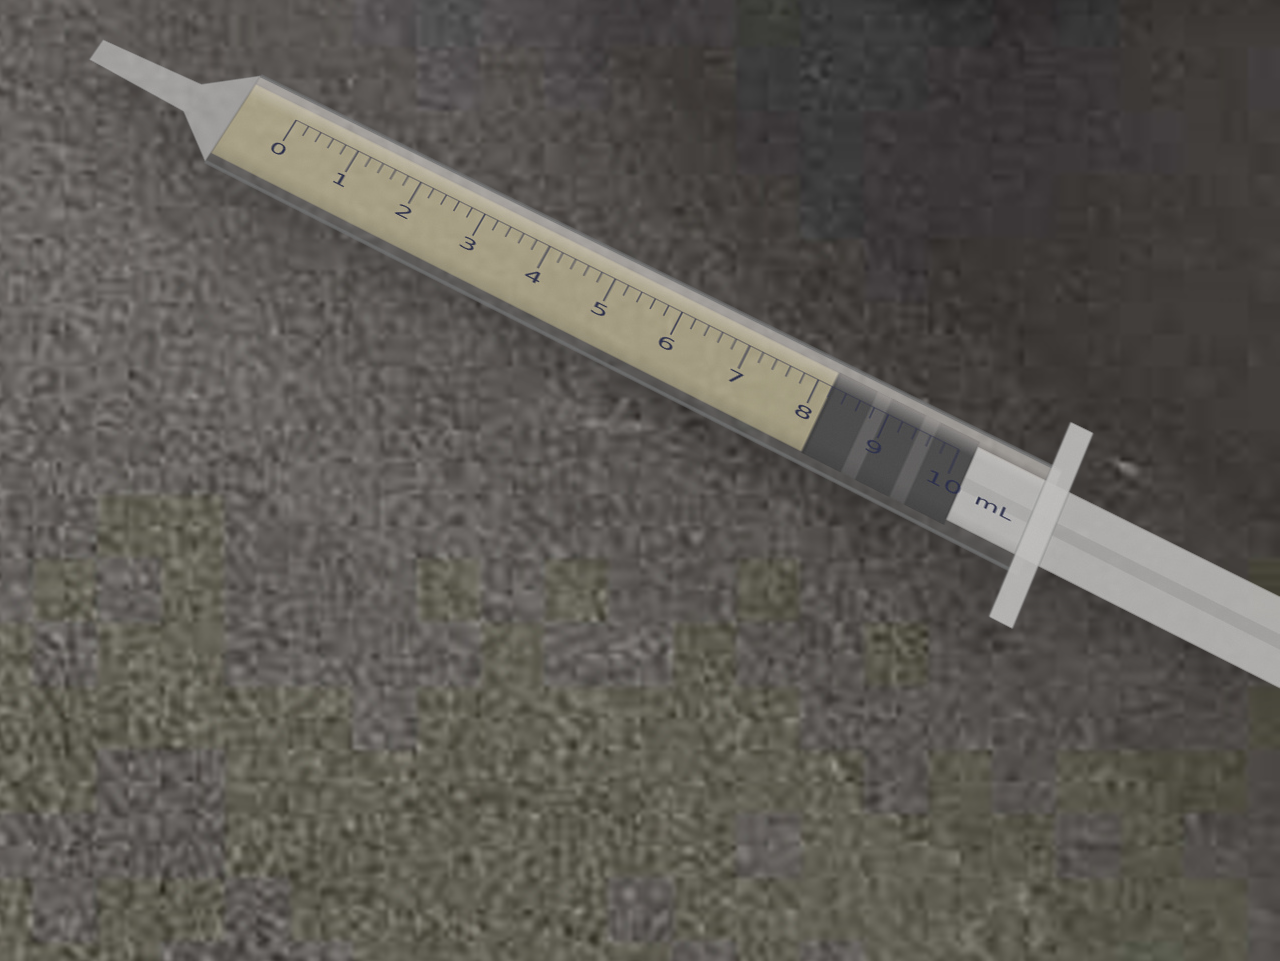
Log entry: mL 8.2
